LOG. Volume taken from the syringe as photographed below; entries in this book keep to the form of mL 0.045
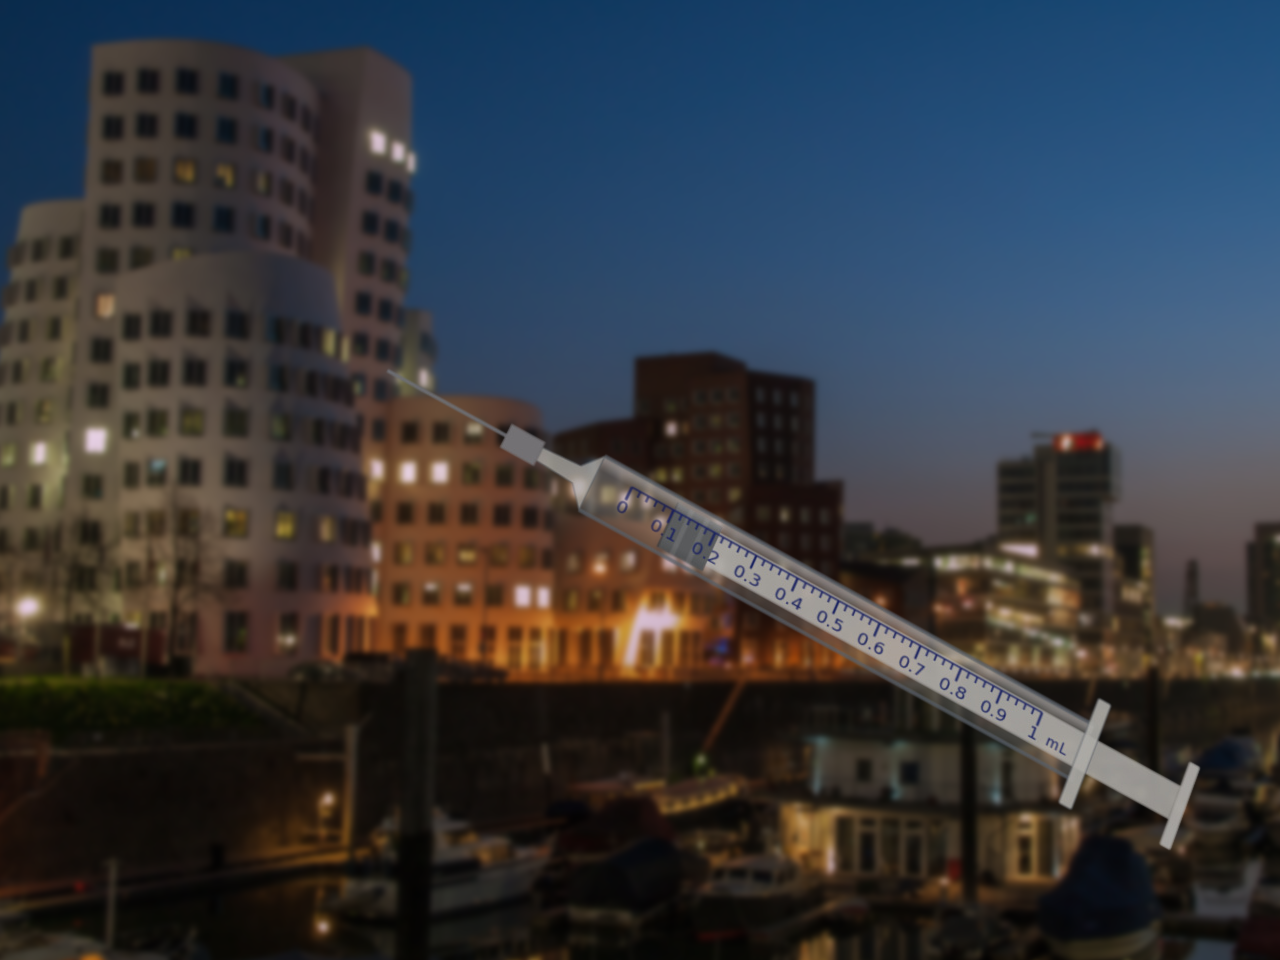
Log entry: mL 0.1
